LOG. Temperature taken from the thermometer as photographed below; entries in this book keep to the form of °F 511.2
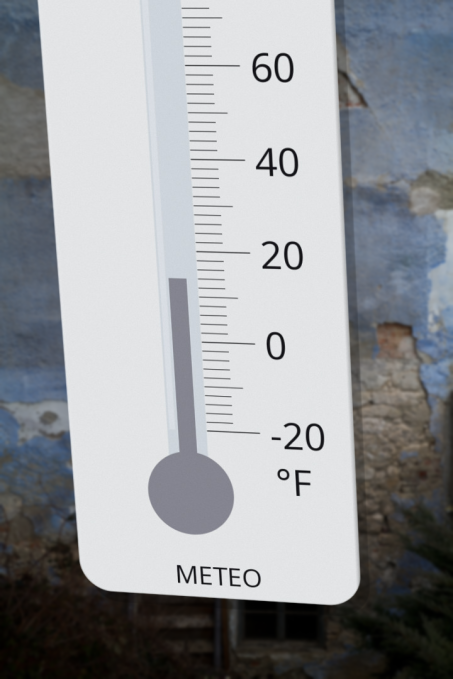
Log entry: °F 14
